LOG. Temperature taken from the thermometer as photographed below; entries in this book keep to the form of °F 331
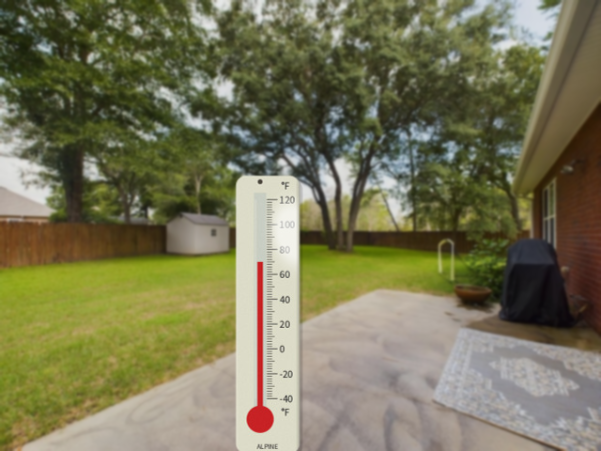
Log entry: °F 70
